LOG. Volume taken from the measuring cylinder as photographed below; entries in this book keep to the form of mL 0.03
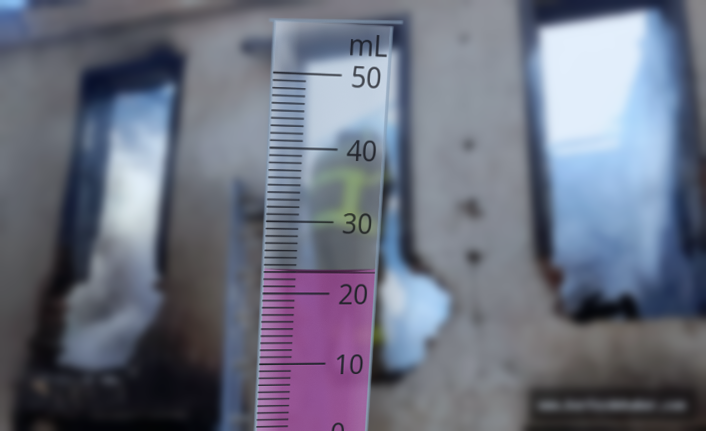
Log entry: mL 23
